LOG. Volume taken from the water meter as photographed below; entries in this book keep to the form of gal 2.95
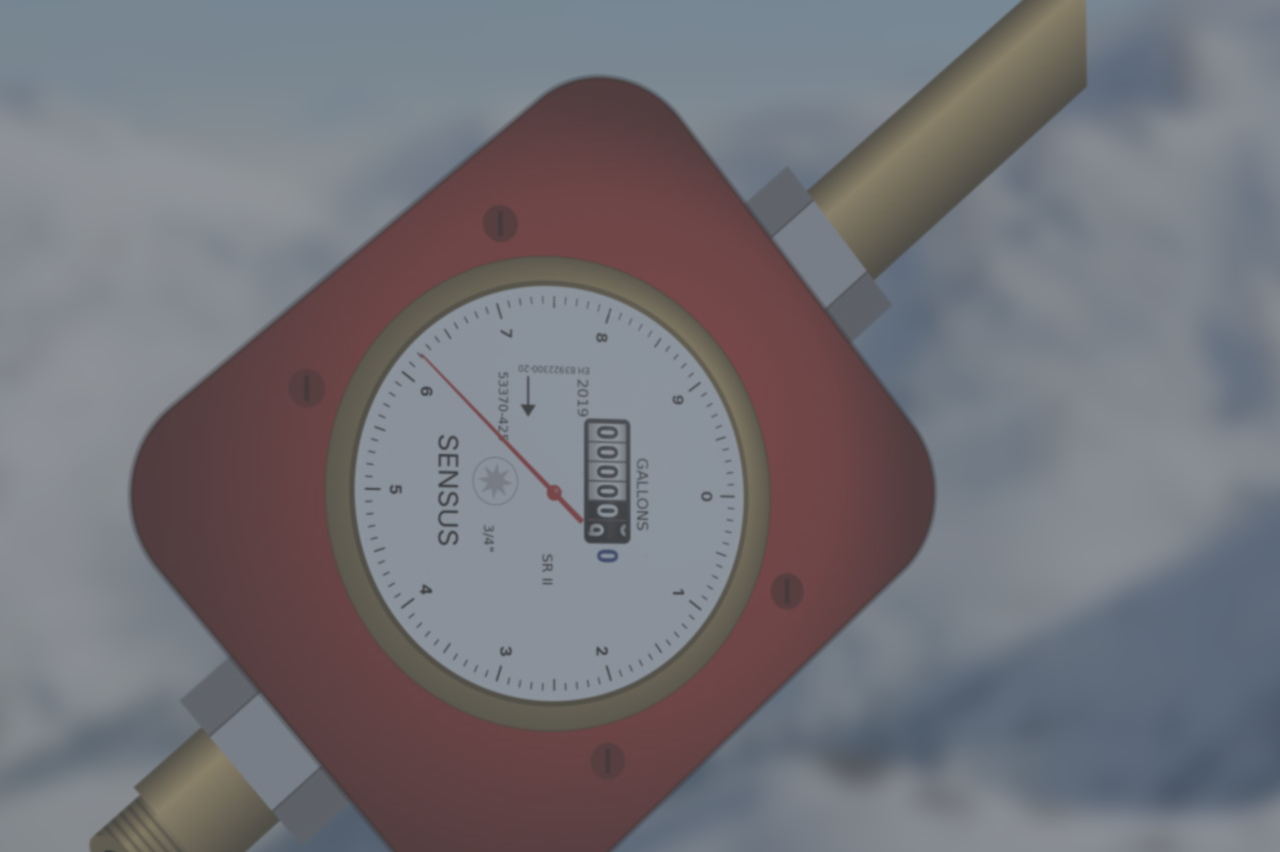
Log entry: gal 86.2
